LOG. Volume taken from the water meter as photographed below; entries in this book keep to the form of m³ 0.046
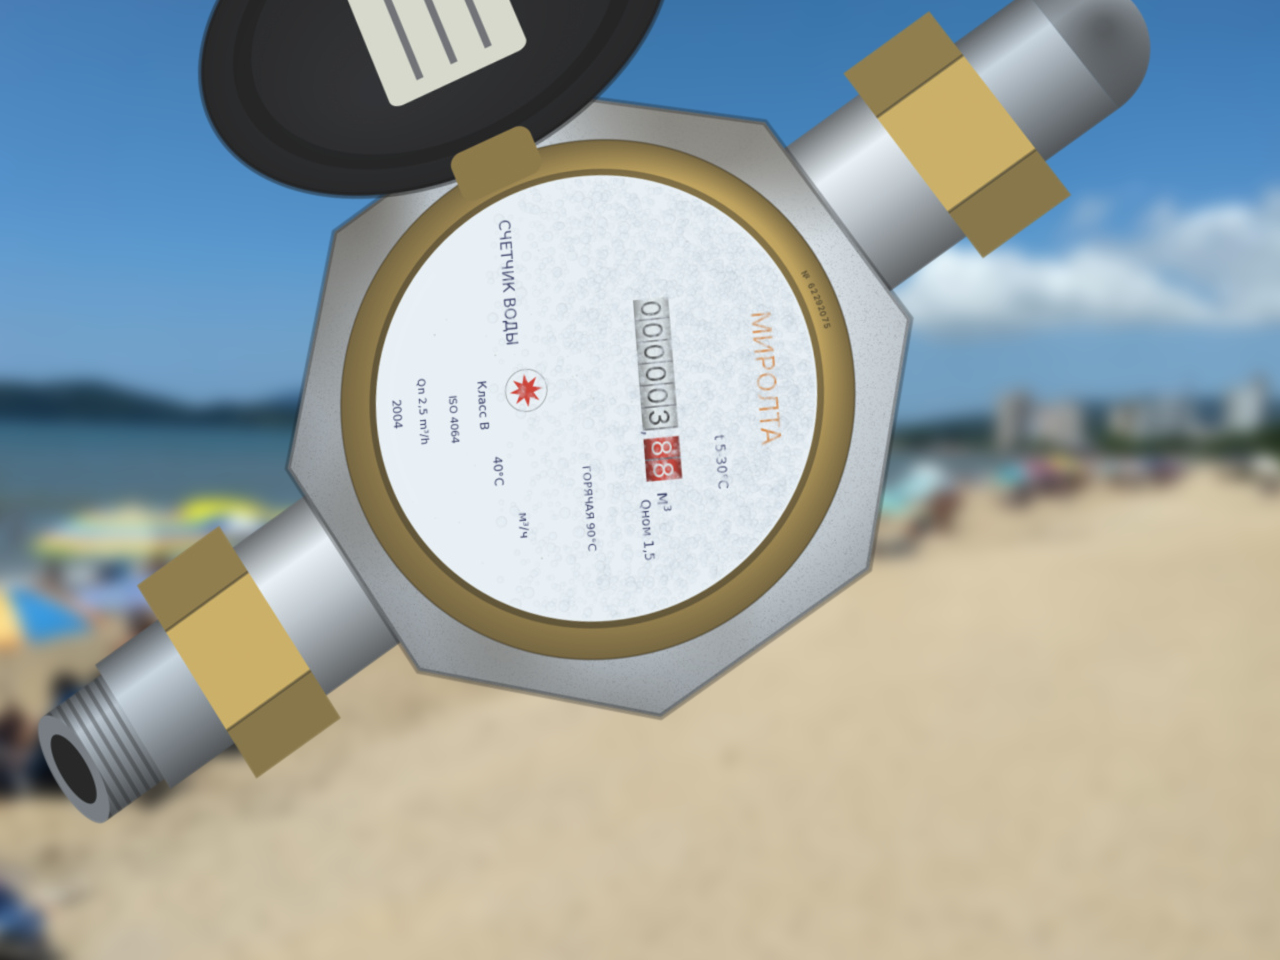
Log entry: m³ 3.88
